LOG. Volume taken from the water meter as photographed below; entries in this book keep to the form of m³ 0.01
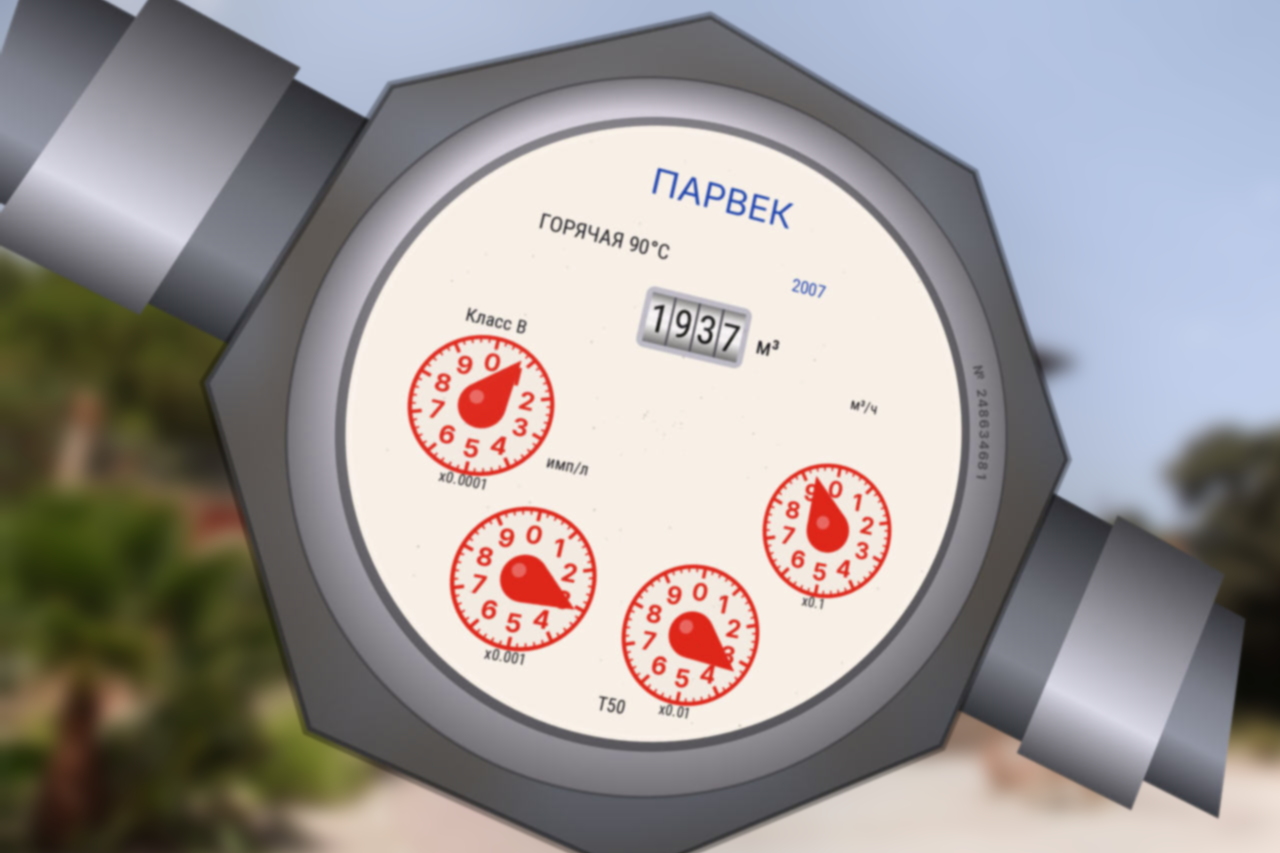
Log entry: m³ 1936.9330
